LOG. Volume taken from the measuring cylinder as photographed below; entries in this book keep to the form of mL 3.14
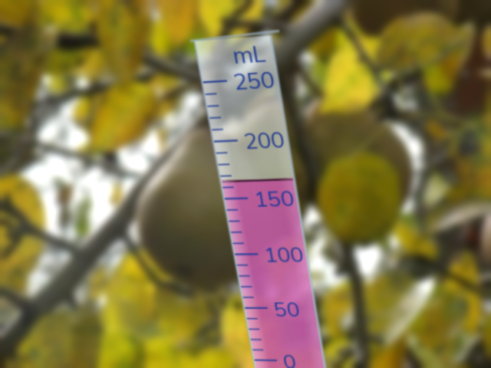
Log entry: mL 165
